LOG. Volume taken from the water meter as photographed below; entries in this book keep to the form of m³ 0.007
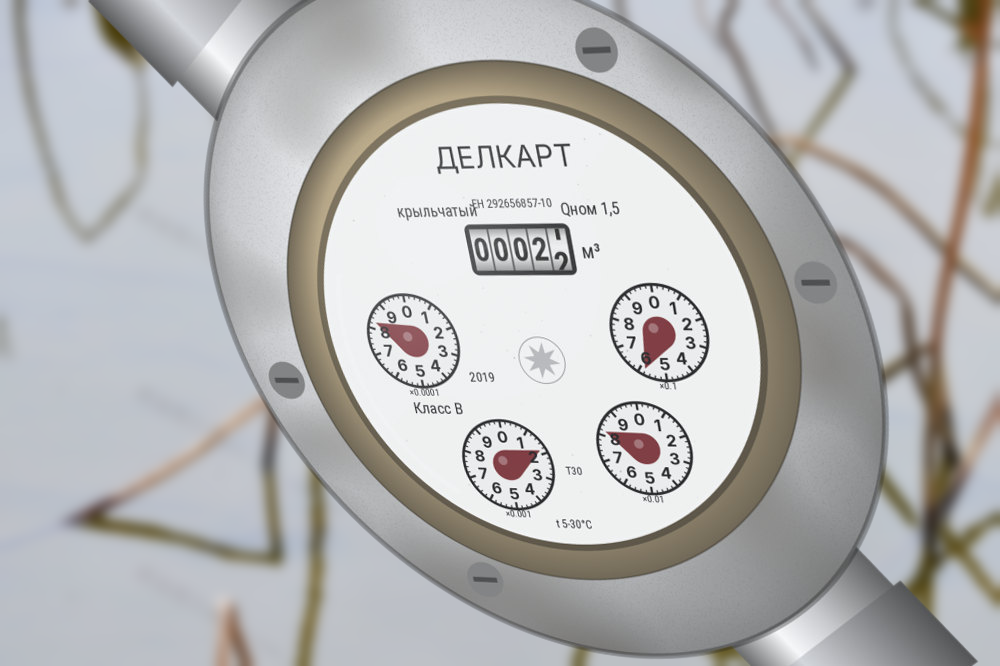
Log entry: m³ 21.5818
